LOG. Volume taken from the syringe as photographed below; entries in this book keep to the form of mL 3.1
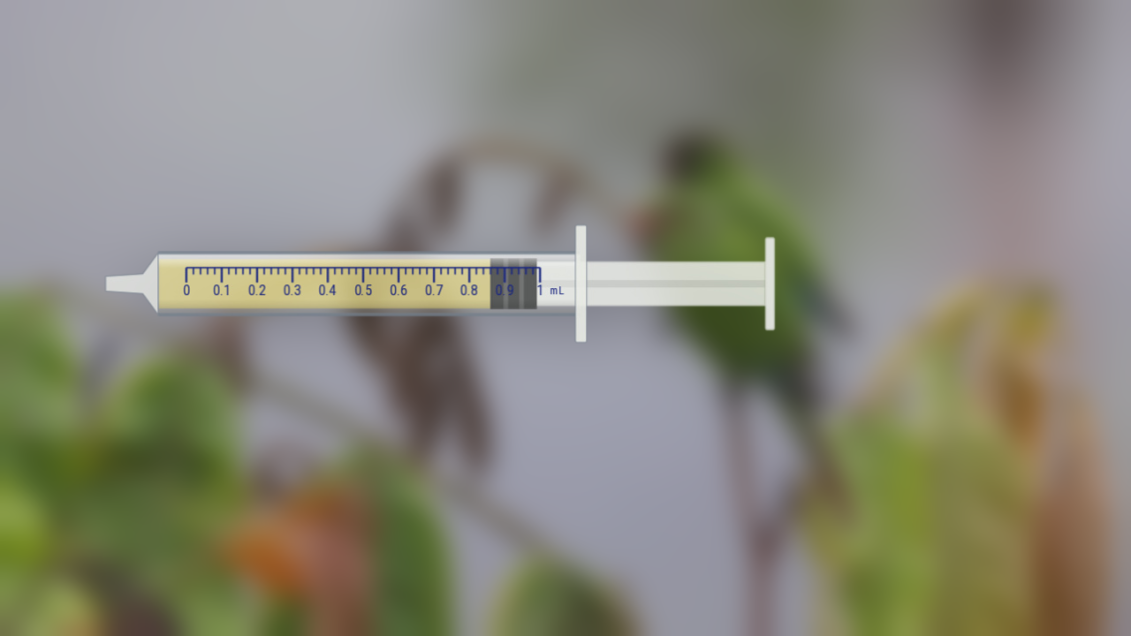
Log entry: mL 0.86
